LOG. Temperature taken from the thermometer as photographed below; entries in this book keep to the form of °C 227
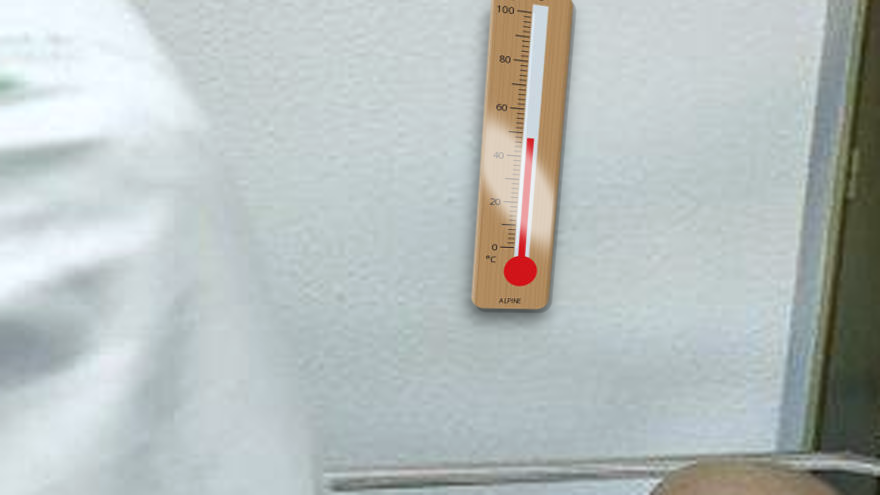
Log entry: °C 48
